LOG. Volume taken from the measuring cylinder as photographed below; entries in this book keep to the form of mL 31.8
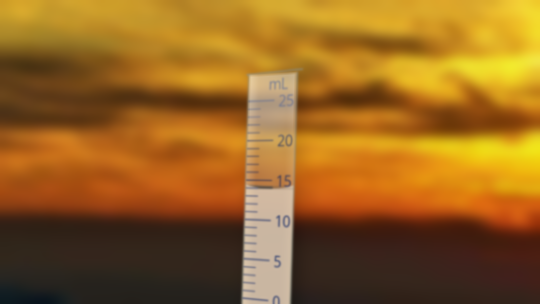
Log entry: mL 14
